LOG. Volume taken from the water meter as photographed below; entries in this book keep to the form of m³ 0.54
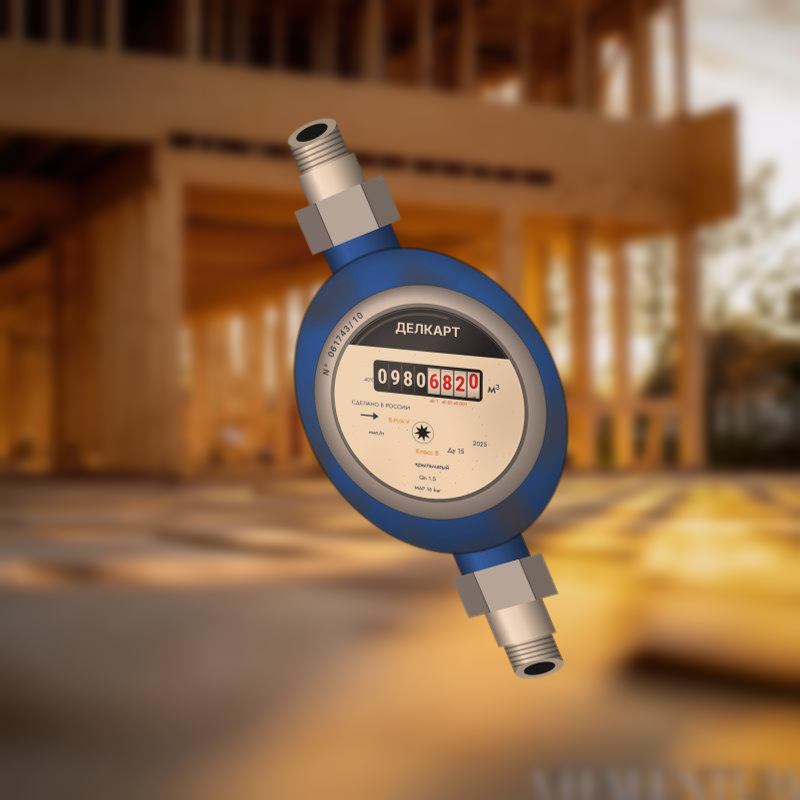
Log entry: m³ 980.6820
